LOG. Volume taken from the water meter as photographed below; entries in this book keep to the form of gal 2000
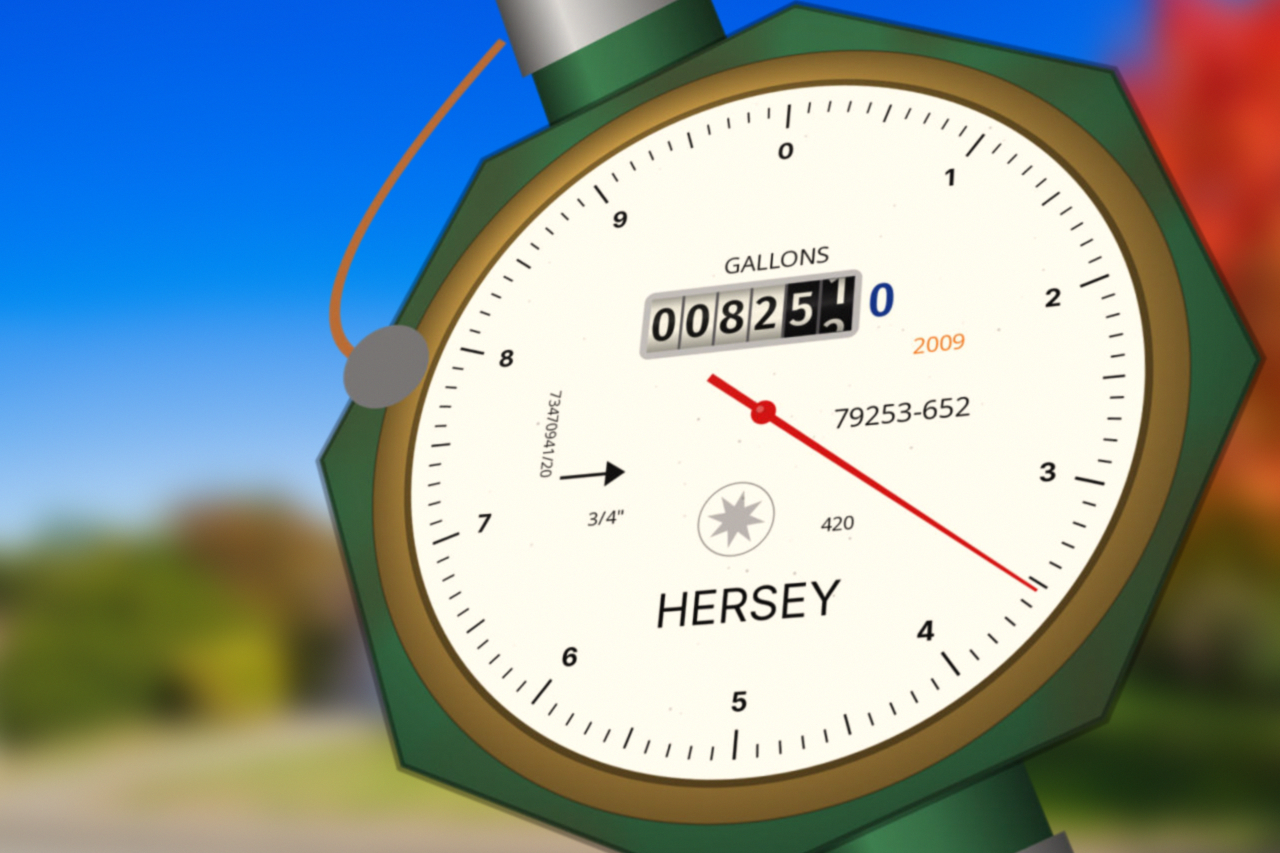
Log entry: gal 82513.5
